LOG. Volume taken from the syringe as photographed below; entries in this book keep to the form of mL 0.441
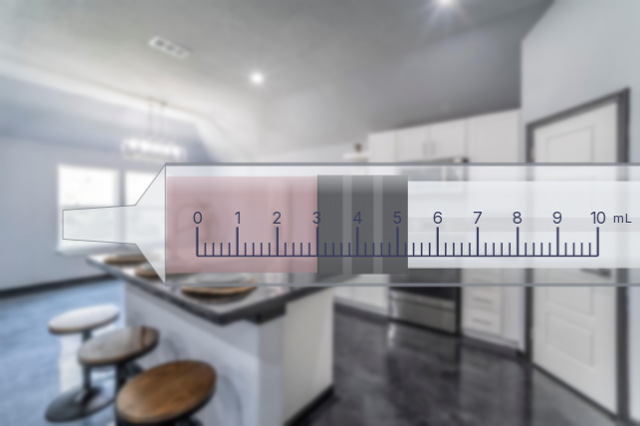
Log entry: mL 3
